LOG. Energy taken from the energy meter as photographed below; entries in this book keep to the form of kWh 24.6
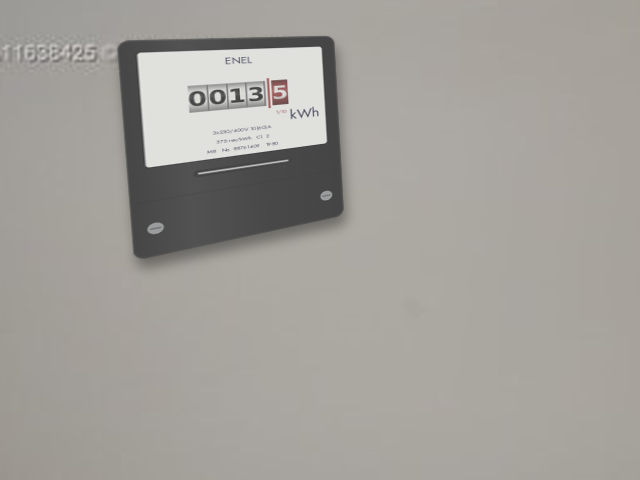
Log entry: kWh 13.5
